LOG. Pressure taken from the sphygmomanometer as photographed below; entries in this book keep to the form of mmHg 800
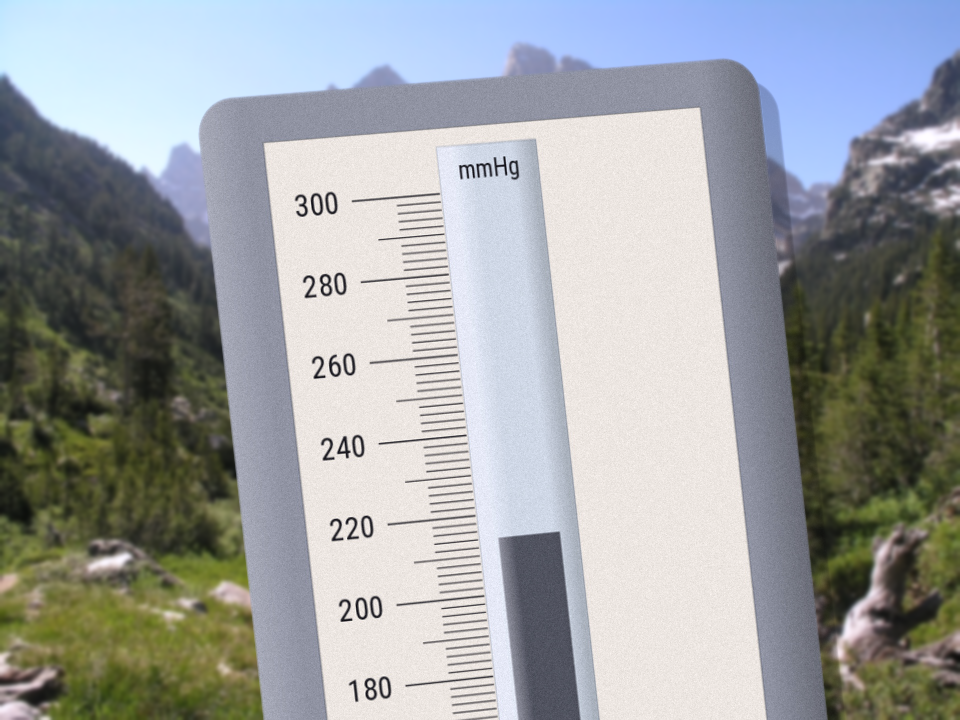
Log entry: mmHg 214
